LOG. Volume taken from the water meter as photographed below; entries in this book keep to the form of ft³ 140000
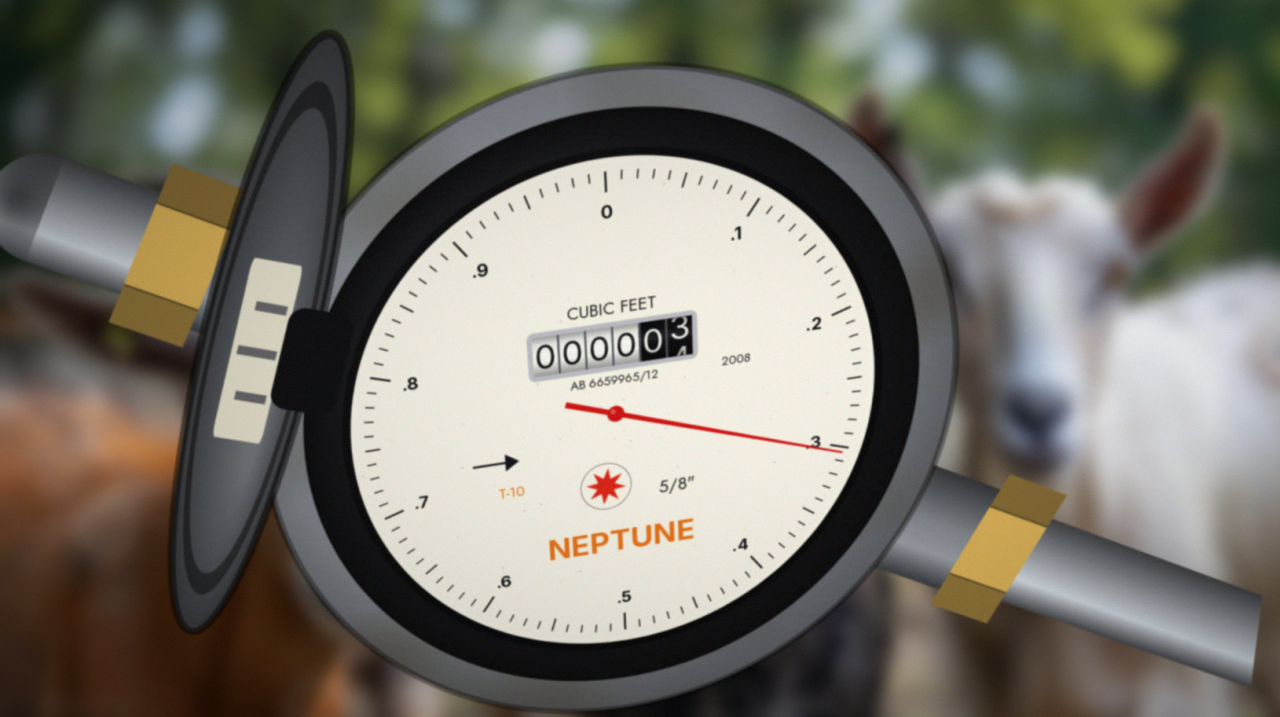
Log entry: ft³ 3.30
